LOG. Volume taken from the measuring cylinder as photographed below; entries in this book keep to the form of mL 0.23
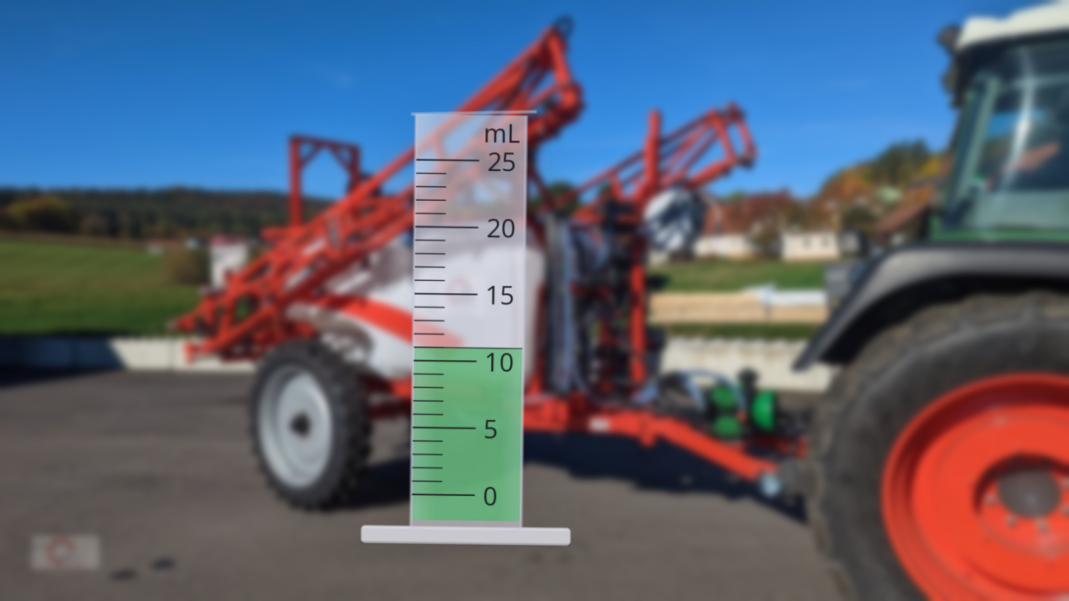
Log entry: mL 11
